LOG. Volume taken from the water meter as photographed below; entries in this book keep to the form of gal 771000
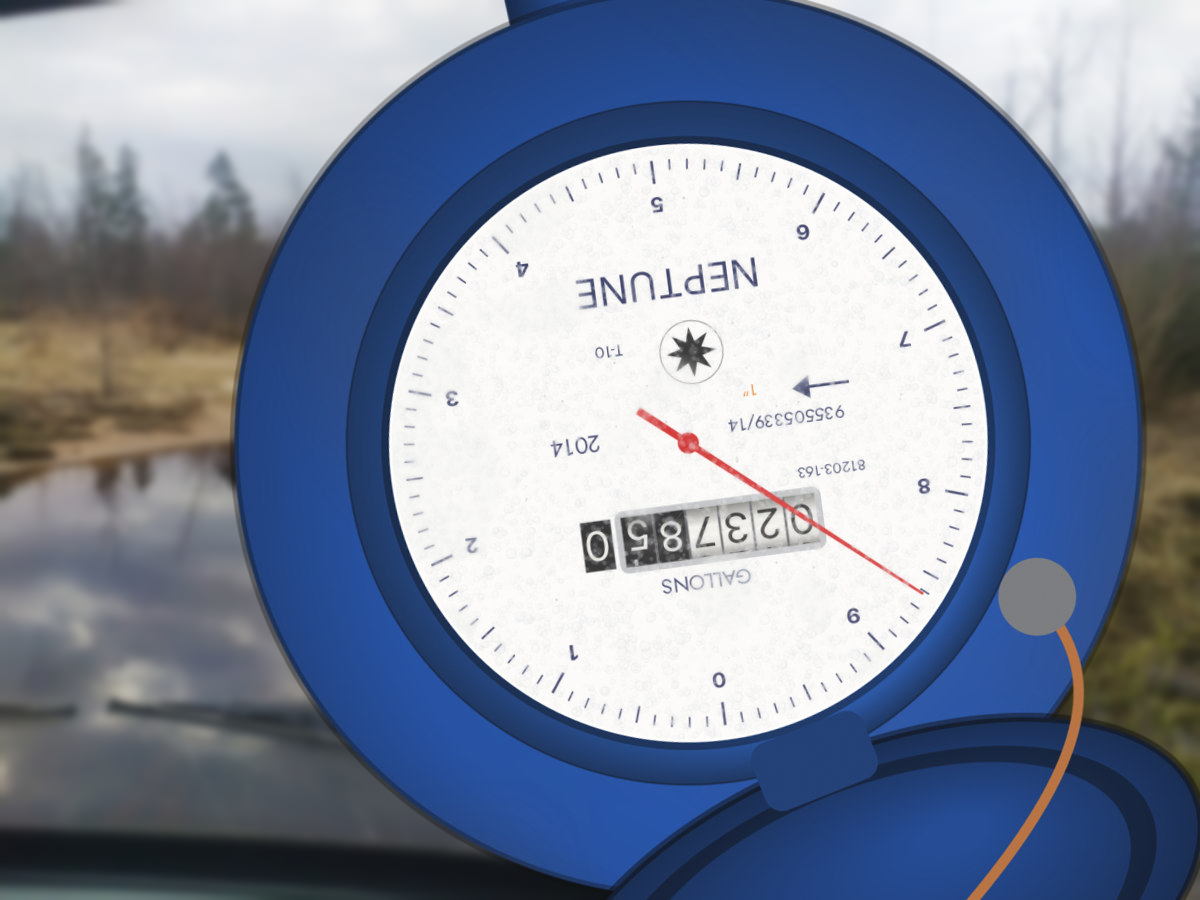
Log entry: gal 237848.6
